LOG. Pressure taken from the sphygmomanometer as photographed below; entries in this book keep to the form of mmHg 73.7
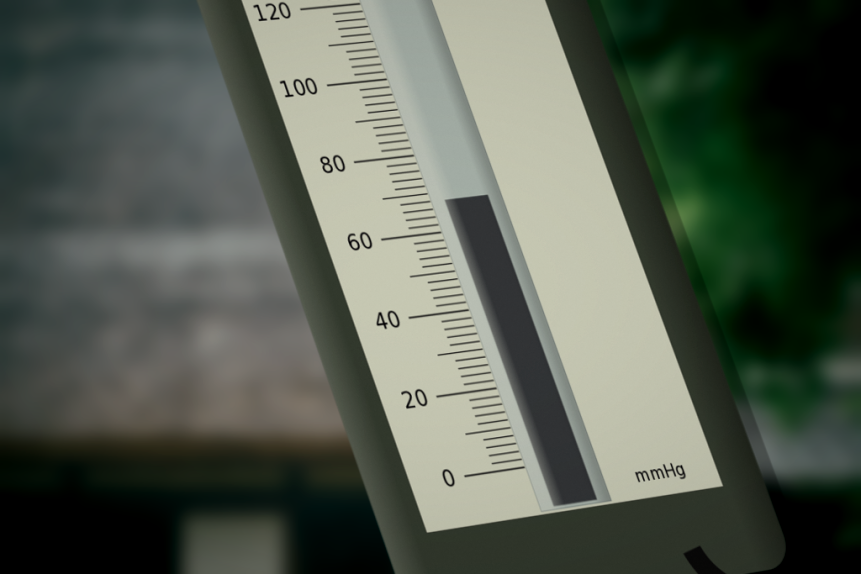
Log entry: mmHg 68
